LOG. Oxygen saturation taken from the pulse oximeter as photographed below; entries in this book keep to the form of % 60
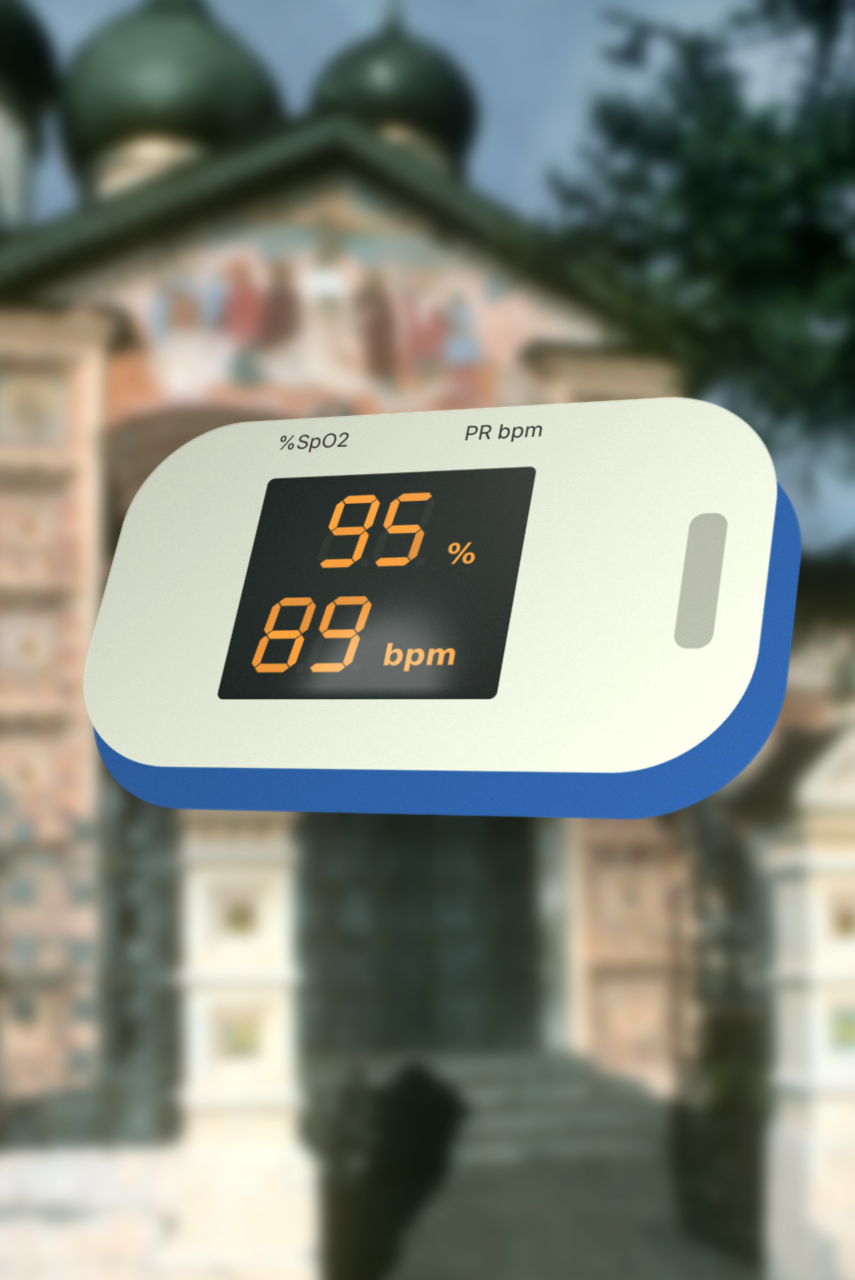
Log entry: % 95
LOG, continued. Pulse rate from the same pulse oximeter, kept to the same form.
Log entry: bpm 89
